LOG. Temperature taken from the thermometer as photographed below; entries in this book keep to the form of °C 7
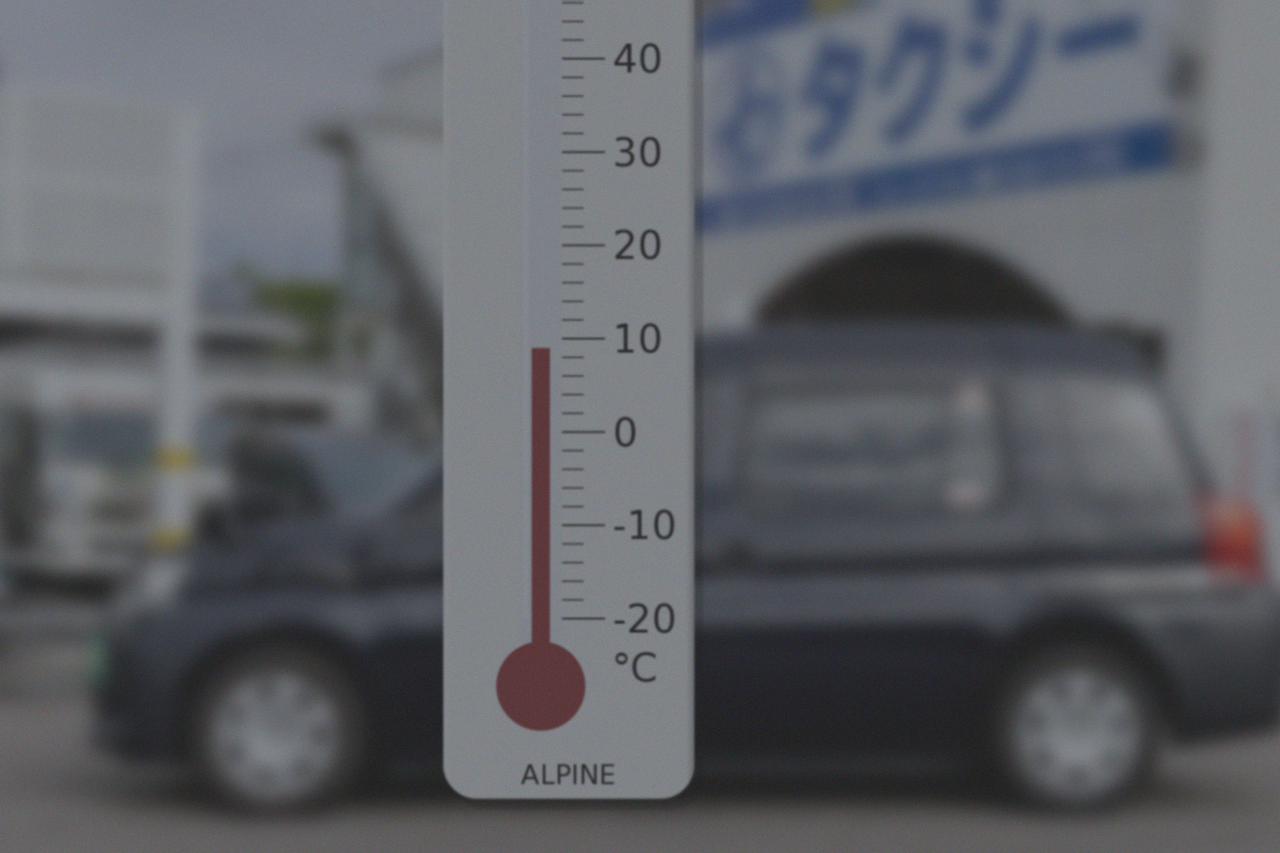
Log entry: °C 9
